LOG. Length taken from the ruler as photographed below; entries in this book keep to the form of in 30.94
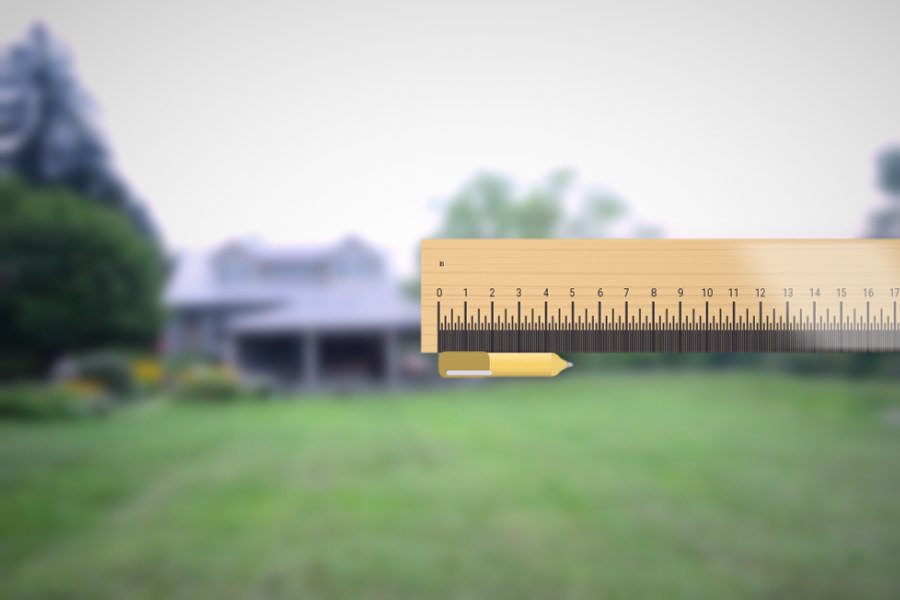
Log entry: in 5
